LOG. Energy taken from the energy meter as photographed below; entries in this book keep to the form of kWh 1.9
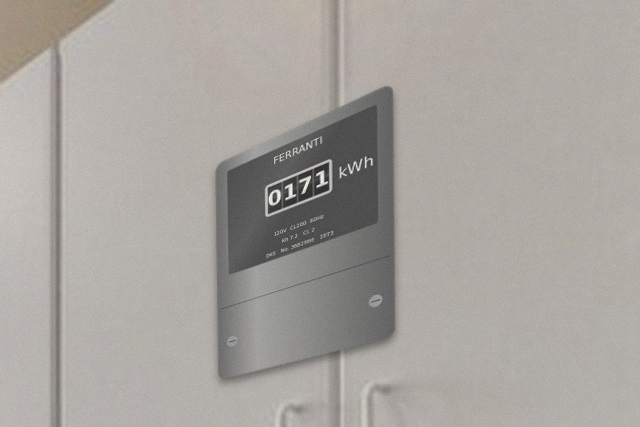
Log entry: kWh 171
